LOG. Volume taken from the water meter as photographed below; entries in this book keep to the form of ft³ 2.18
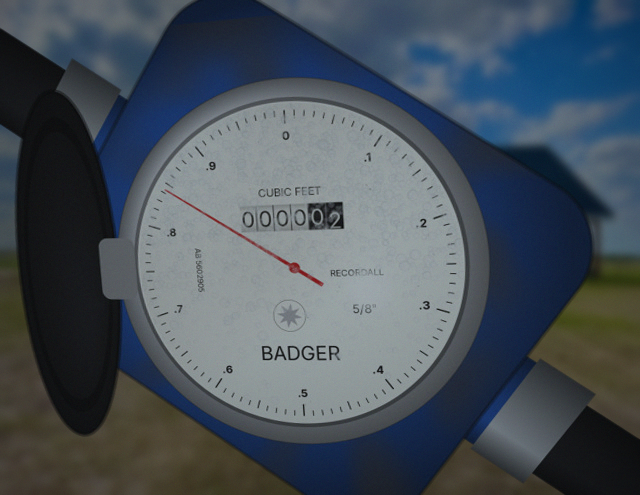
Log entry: ft³ 1.84
